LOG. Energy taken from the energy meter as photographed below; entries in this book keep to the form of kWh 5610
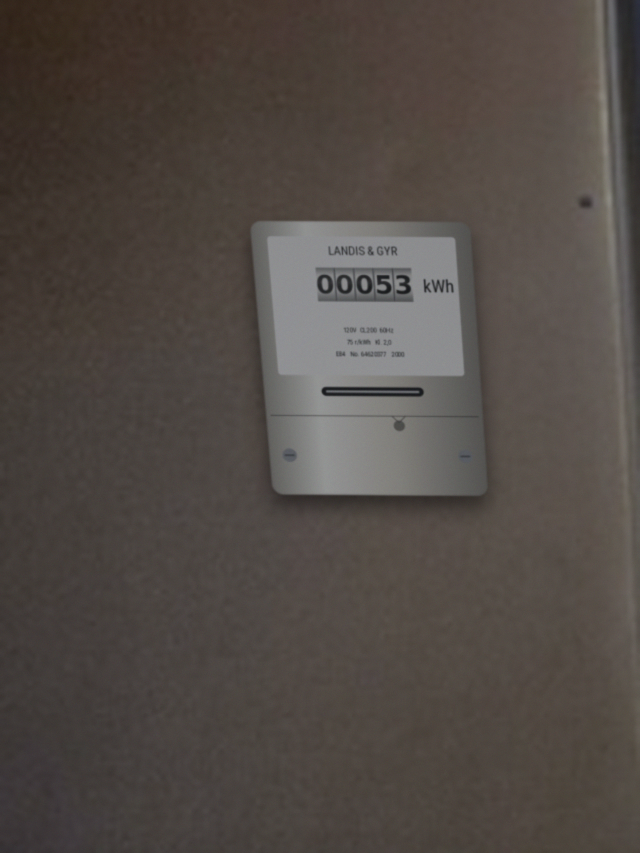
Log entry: kWh 53
